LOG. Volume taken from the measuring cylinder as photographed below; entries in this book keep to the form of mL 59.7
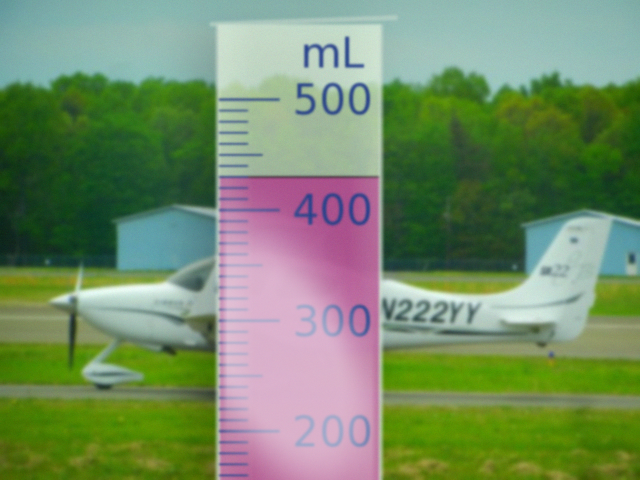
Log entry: mL 430
